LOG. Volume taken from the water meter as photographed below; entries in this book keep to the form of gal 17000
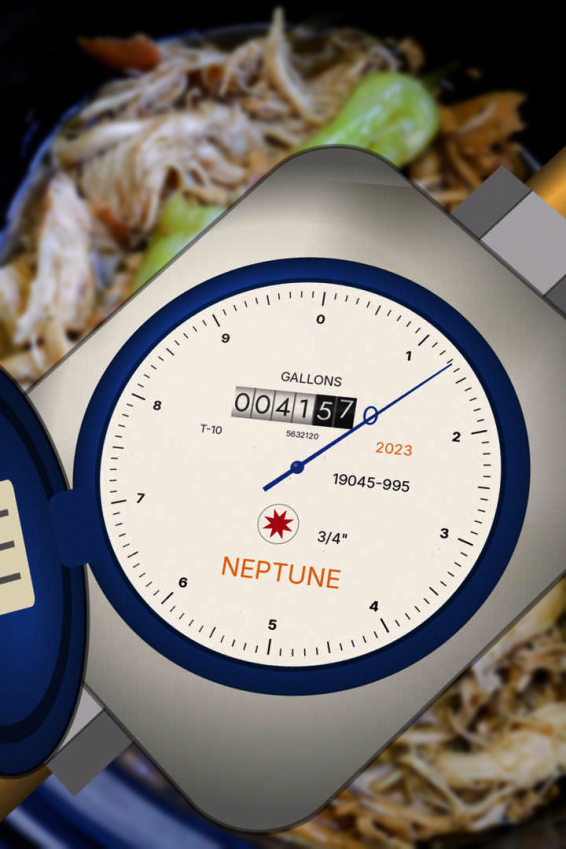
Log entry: gal 41571.3
